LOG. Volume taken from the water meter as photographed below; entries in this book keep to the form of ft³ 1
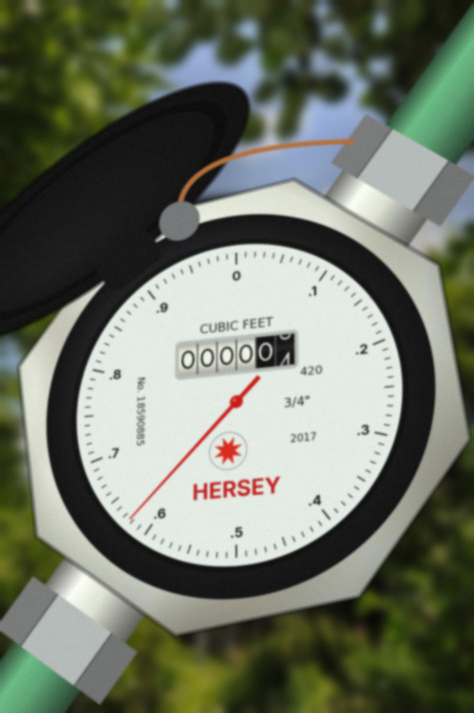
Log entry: ft³ 3.62
